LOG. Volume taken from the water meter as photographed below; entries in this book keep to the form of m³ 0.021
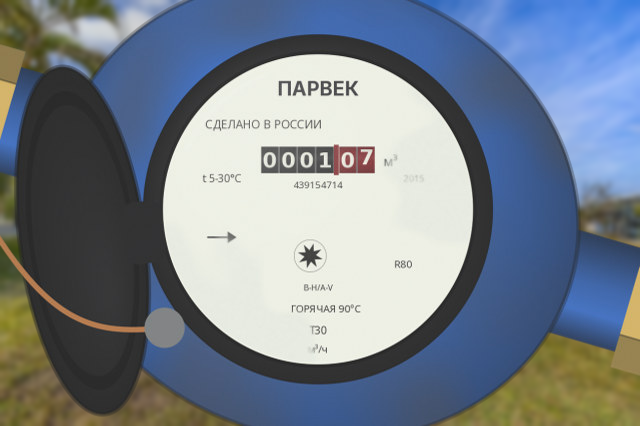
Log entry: m³ 1.07
